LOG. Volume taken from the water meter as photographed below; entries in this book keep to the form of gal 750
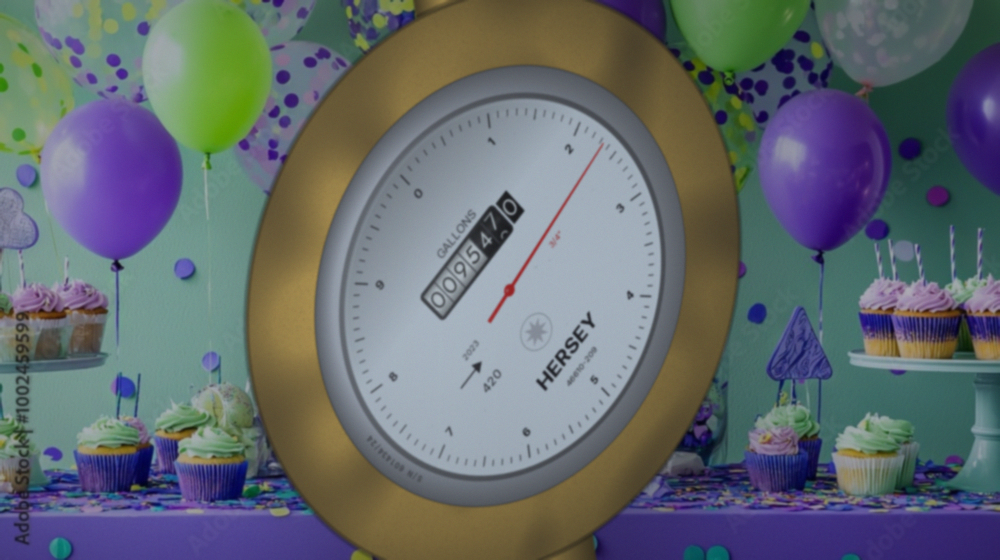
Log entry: gal 95472.3
